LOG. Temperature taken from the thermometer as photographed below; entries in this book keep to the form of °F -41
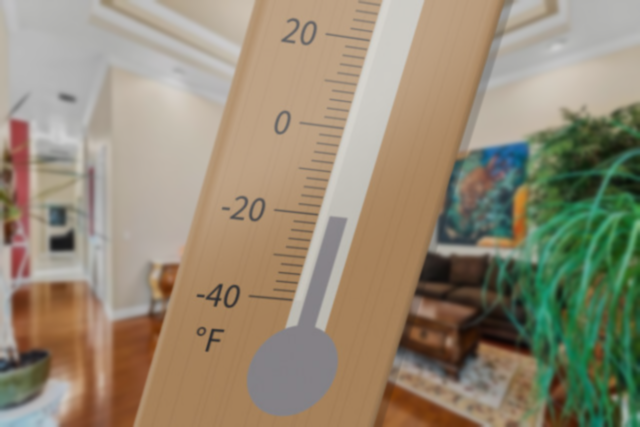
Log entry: °F -20
